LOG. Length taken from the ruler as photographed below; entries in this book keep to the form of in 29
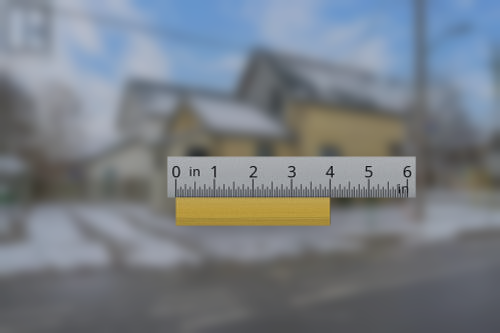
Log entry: in 4
